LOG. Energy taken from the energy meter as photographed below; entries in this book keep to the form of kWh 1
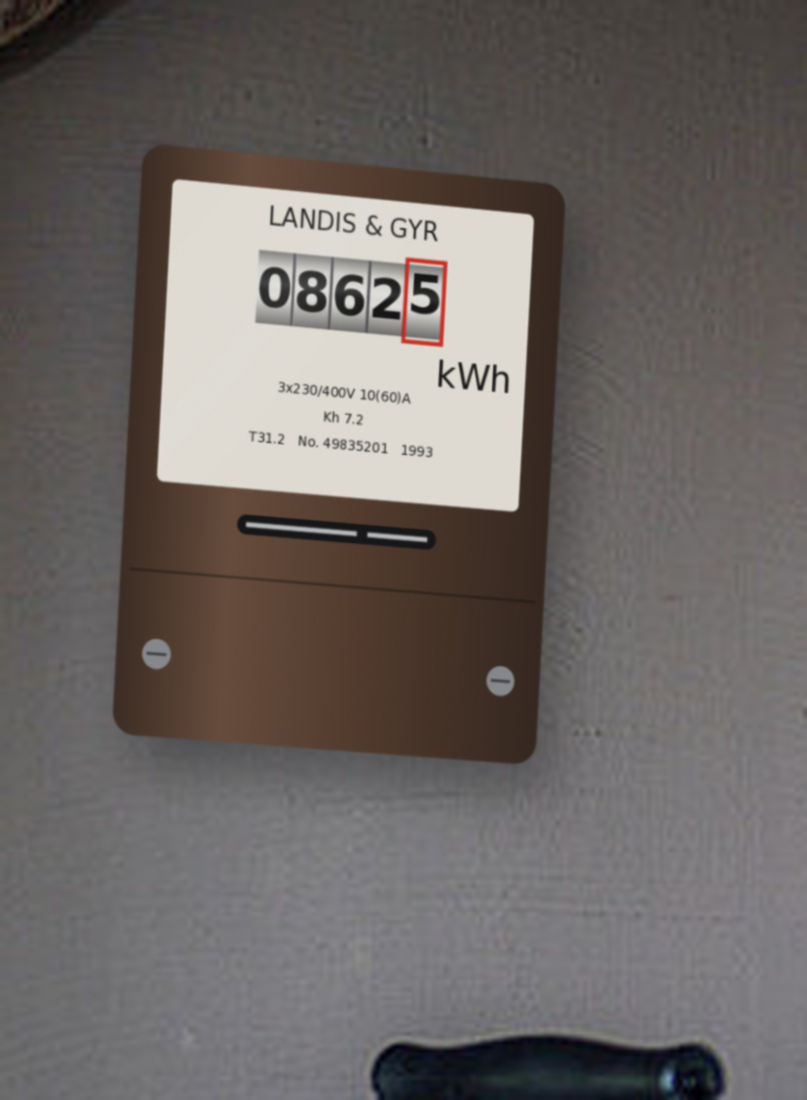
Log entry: kWh 862.5
